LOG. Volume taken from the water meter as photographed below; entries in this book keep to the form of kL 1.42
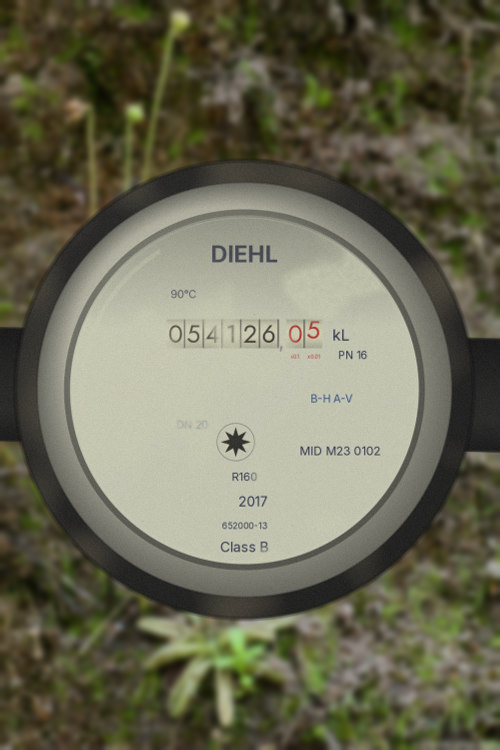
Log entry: kL 54126.05
